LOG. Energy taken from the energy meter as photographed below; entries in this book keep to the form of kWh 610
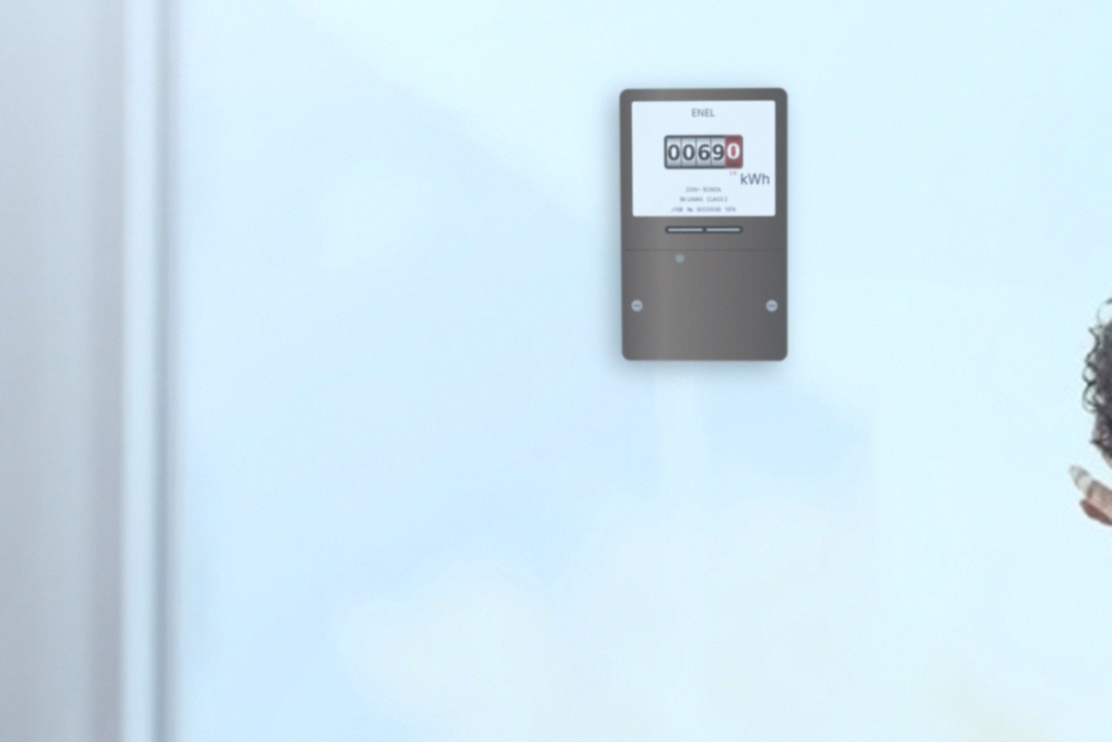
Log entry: kWh 69.0
